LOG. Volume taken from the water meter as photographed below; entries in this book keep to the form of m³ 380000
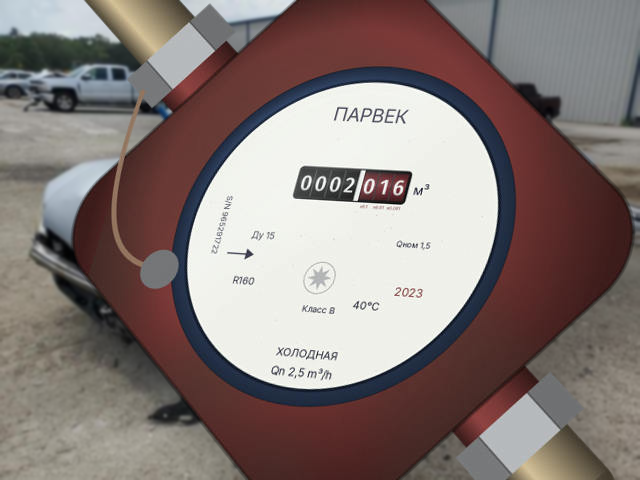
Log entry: m³ 2.016
